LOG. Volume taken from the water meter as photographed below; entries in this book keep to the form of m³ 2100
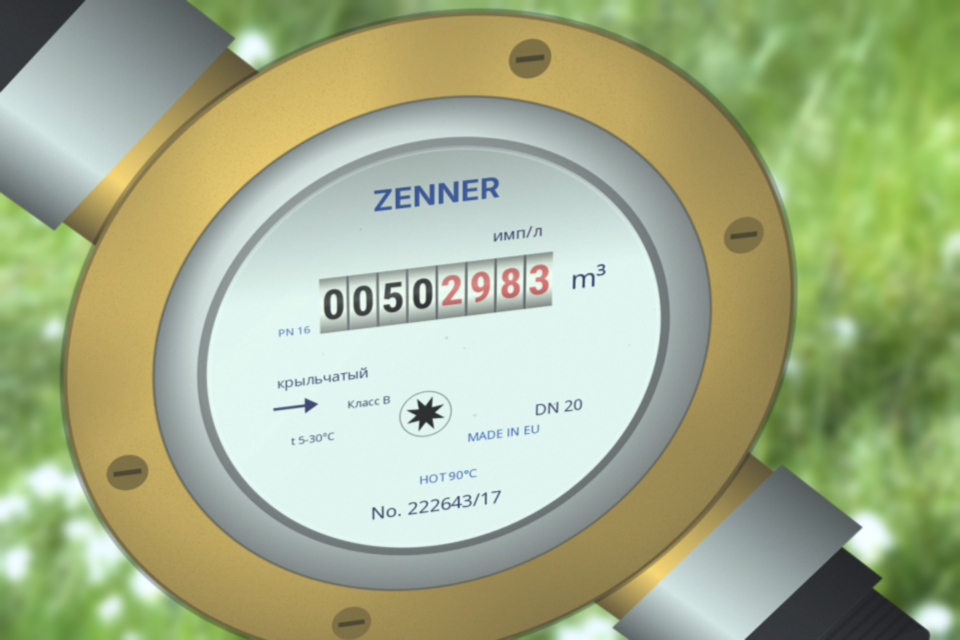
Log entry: m³ 50.2983
